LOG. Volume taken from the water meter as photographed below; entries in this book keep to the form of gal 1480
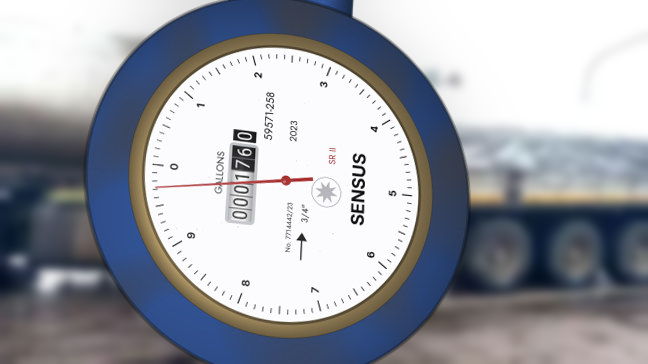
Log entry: gal 1759.7
